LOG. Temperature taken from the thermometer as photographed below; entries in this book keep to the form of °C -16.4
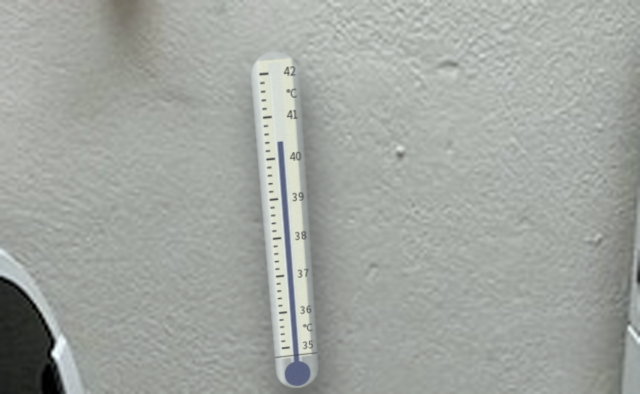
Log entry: °C 40.4
